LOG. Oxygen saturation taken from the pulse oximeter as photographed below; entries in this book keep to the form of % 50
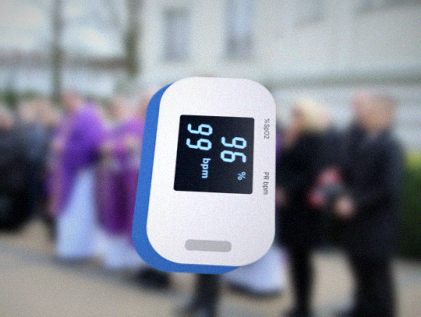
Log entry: % 96
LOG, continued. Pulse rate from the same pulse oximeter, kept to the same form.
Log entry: bpm 99
